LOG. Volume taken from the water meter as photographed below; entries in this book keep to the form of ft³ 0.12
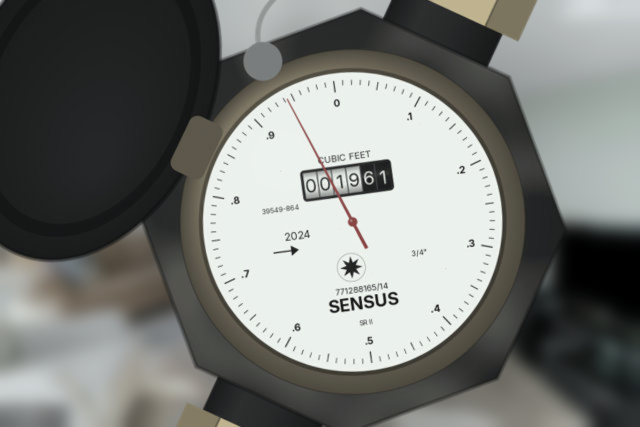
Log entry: ft³ 1960.94
